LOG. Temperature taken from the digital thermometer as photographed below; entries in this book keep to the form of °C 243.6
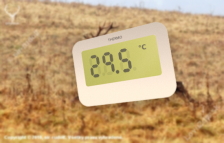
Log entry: °C 29.5
